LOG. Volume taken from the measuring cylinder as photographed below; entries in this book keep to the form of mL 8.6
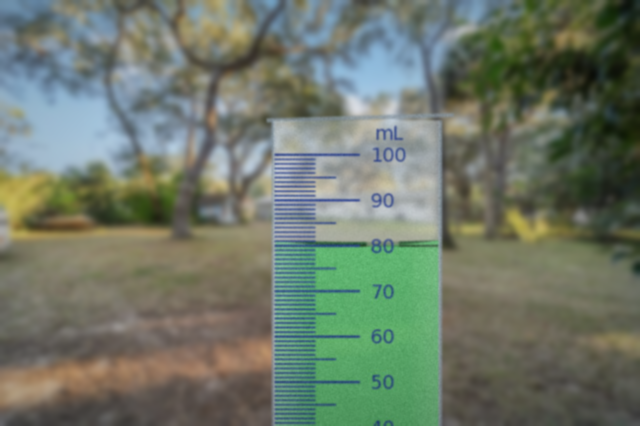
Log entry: mL 80
